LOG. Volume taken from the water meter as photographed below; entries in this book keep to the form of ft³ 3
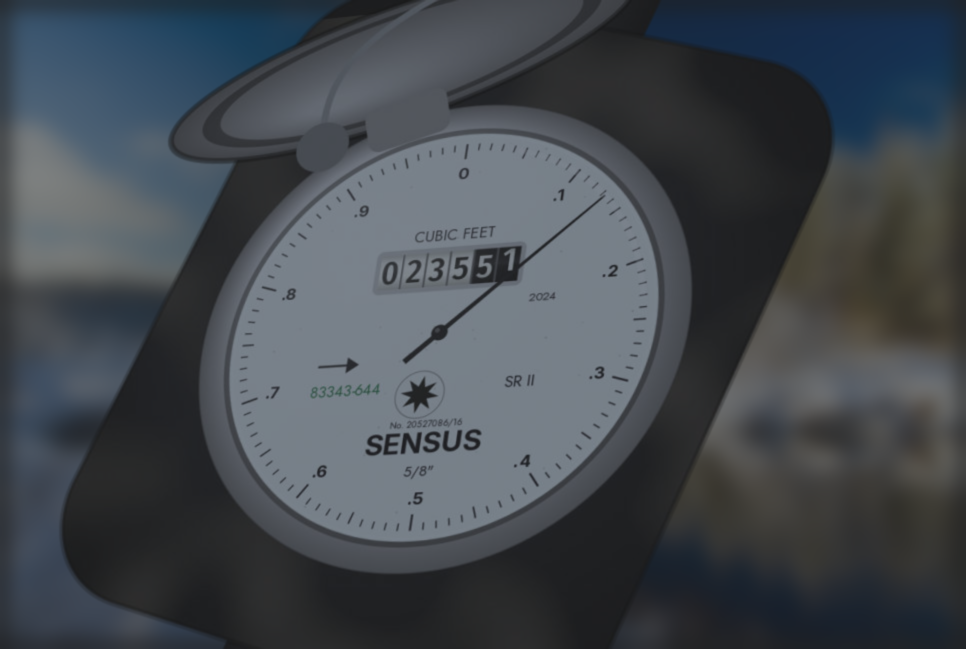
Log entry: ft³ 23551.13
